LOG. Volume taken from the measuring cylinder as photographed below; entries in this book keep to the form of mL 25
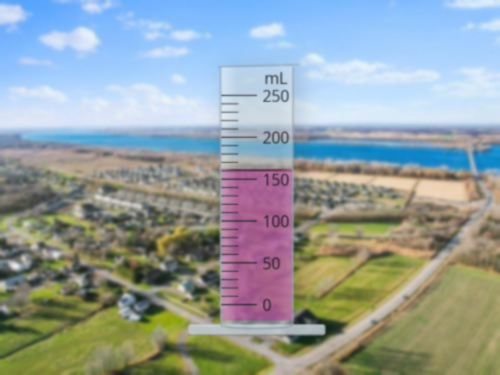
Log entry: mL 160
